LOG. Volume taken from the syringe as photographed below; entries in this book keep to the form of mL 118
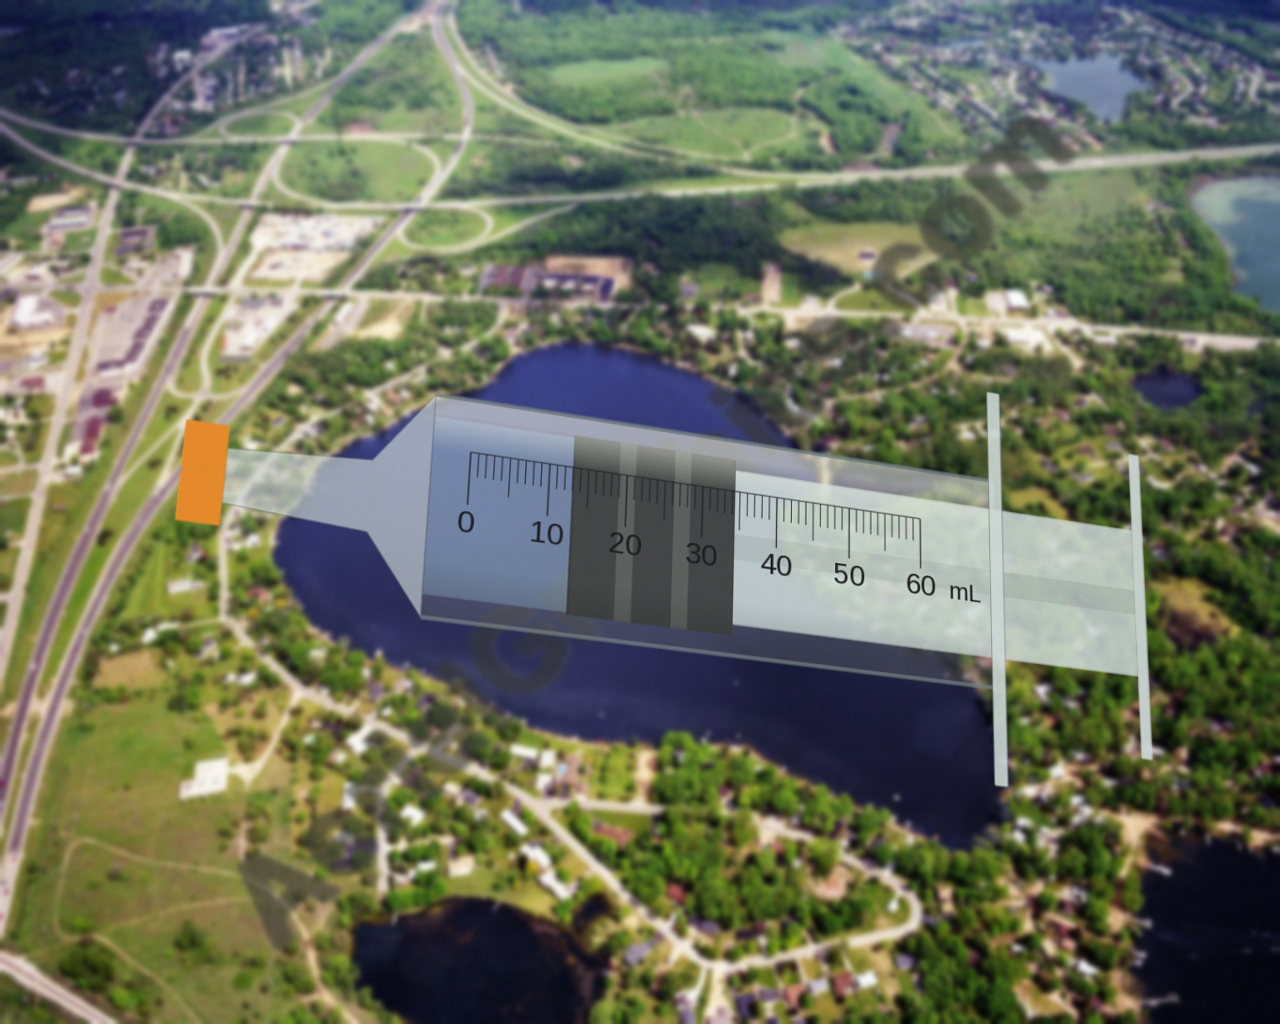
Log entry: mL 13
